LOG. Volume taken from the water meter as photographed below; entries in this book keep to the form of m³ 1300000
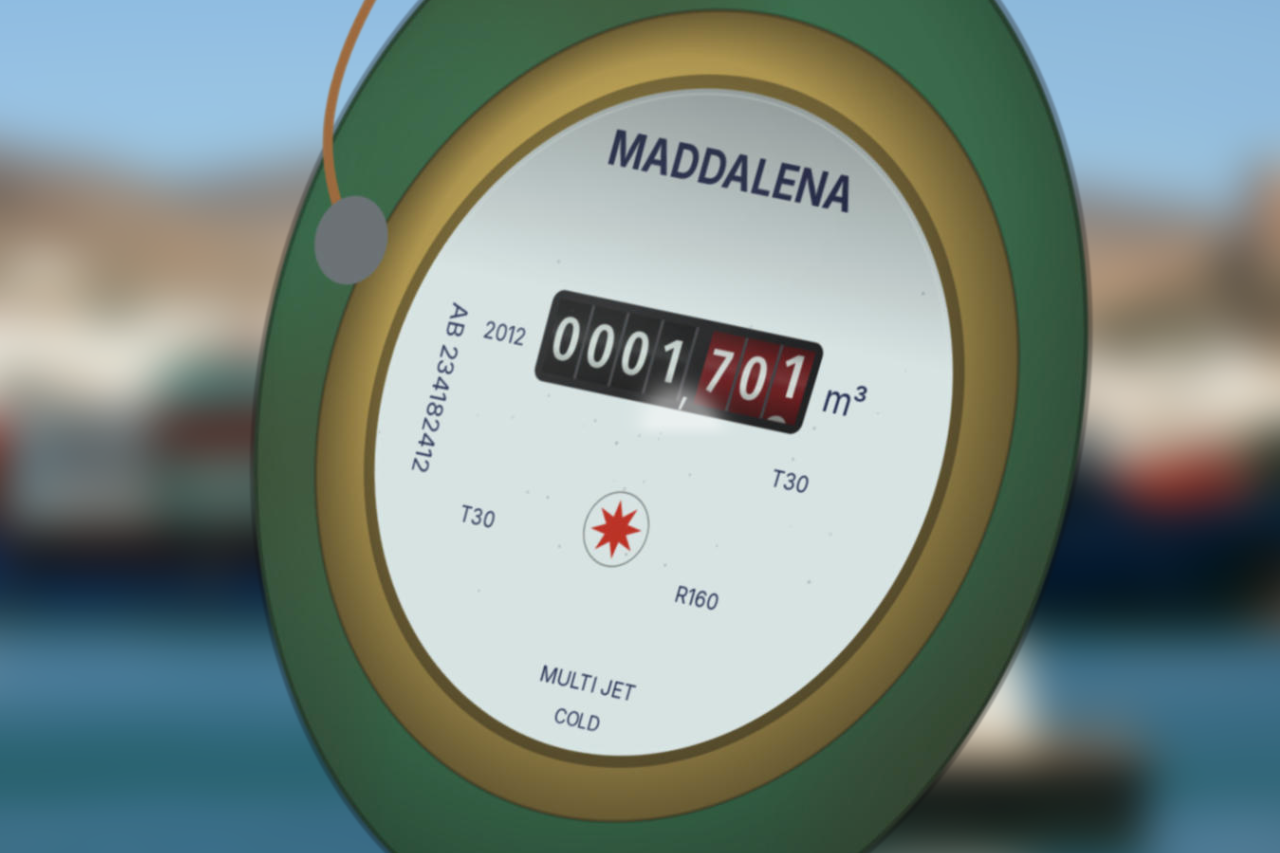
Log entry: m³ 1.701
